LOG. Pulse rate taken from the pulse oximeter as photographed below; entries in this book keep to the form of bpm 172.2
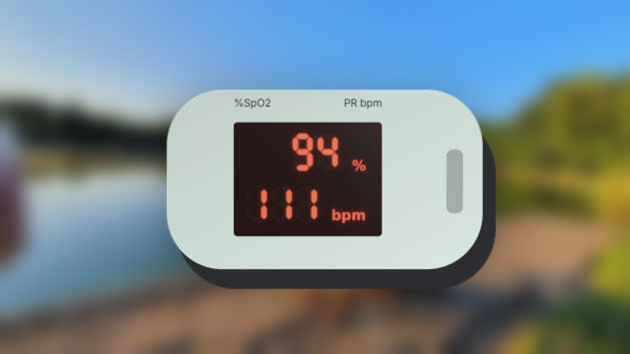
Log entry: bpm 111
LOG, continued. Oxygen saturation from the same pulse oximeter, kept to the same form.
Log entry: % 94
